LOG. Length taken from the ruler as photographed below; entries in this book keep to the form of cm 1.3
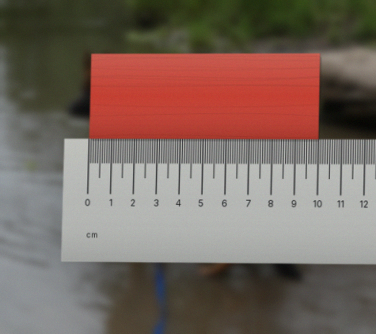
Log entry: cm 10
